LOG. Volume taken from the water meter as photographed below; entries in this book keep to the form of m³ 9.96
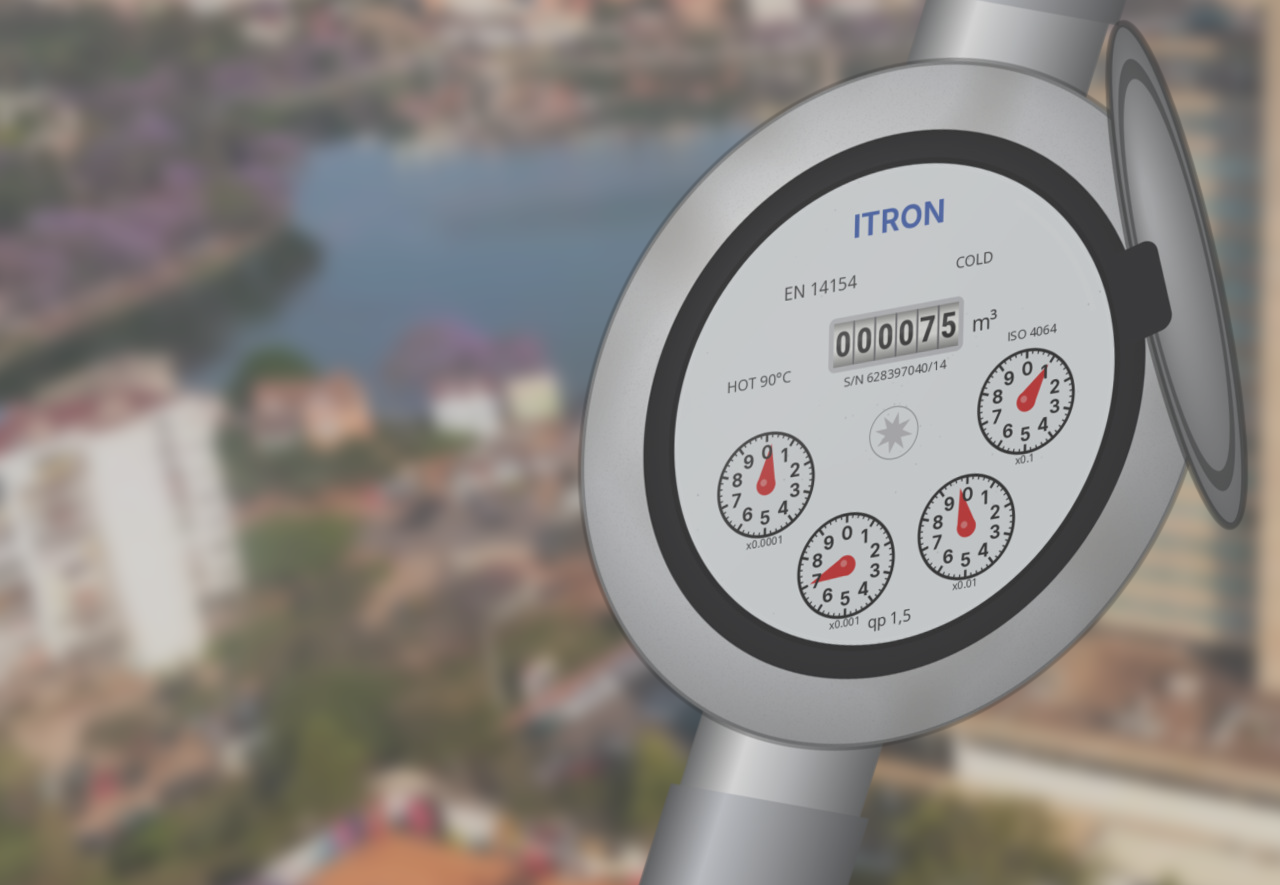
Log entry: m³ 75.0970
